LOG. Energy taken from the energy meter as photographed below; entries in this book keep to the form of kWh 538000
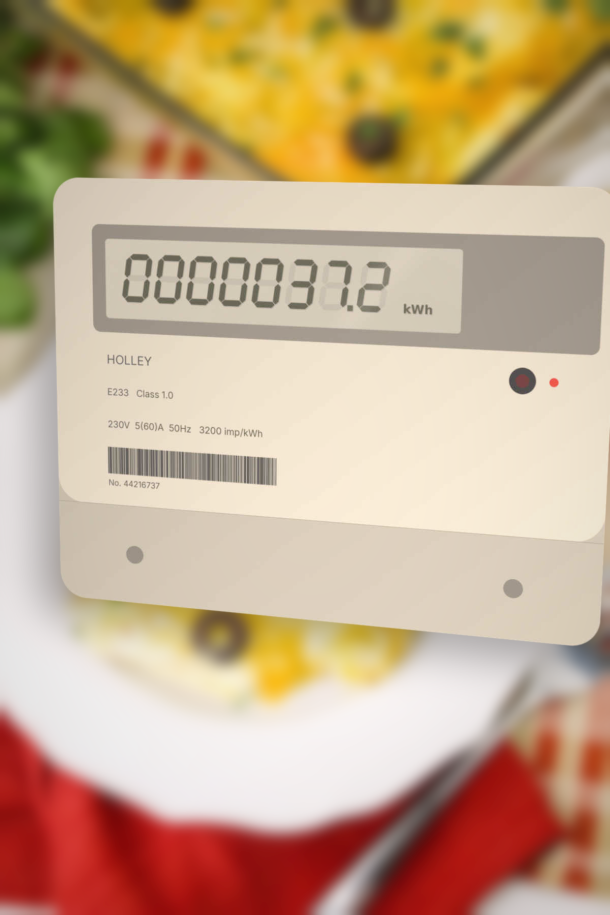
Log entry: kWh 37.2
